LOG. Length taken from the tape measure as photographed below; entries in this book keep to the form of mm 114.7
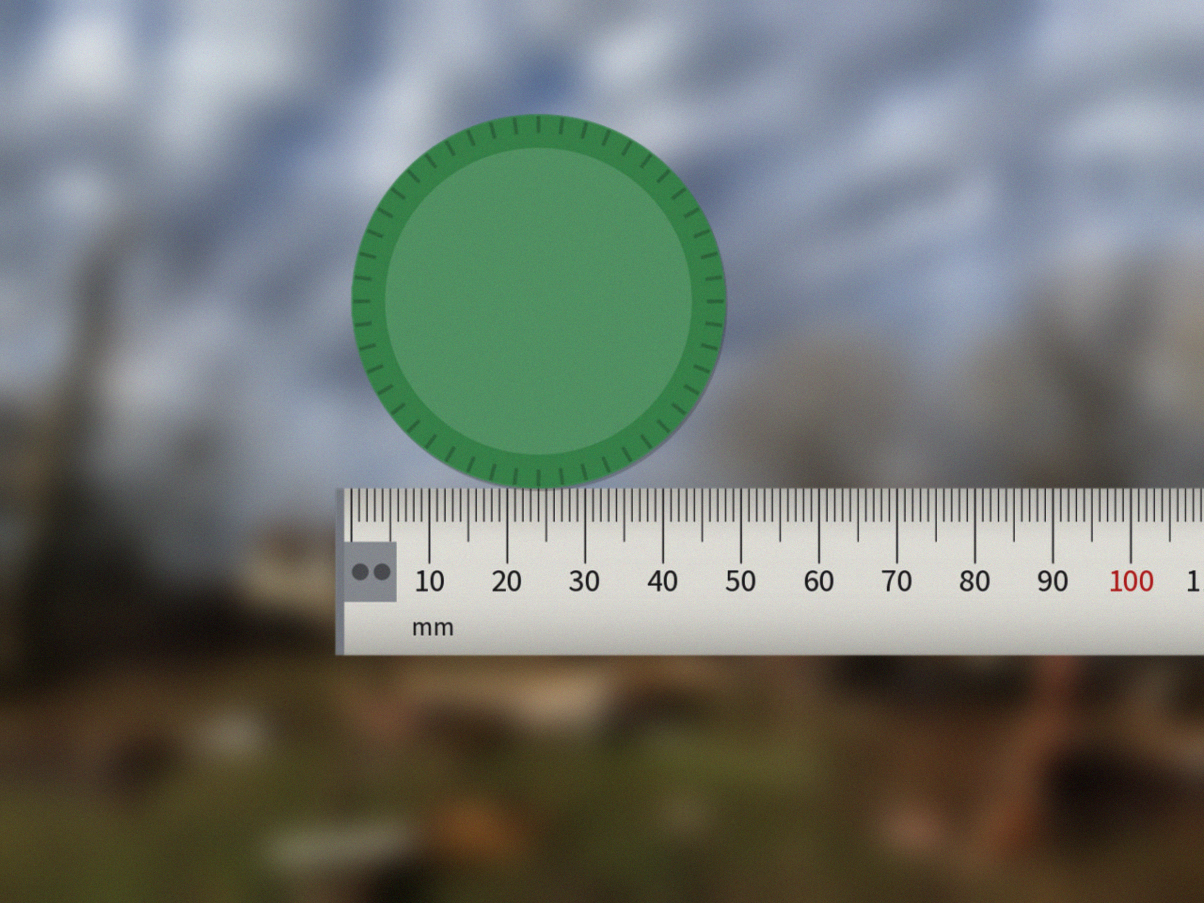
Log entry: mm 48
